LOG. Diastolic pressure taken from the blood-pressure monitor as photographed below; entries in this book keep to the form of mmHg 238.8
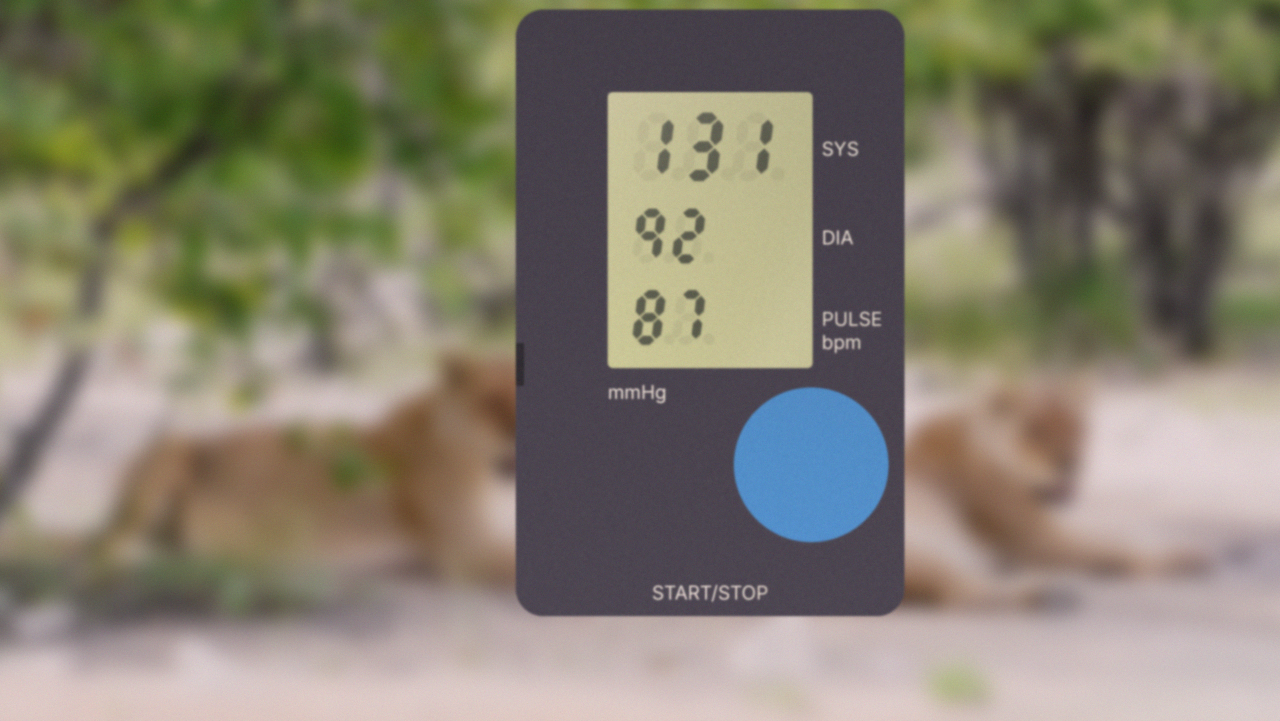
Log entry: mmHg 92
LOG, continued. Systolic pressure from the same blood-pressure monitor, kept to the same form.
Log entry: mmHg 131
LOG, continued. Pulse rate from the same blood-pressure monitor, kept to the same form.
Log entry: bpm 87
